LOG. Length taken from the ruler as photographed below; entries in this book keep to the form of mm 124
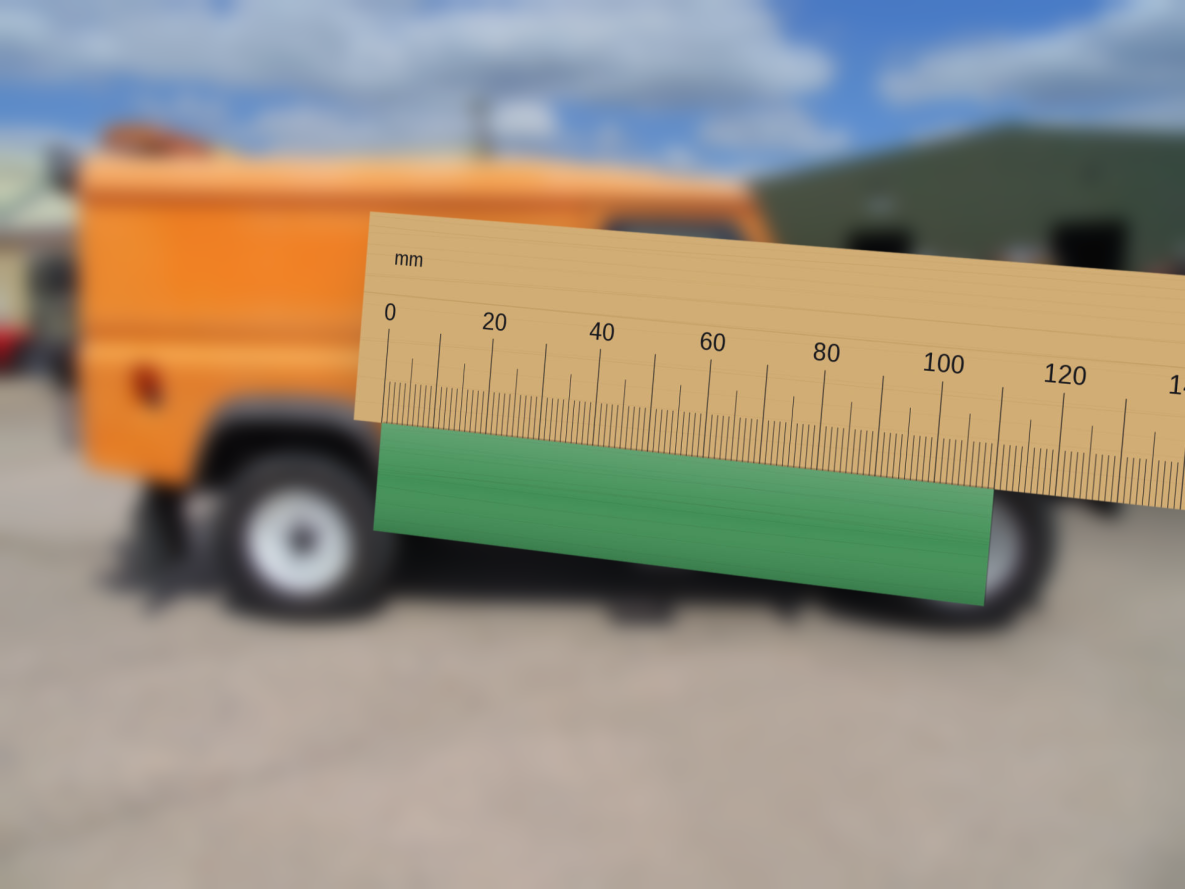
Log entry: mm 110
